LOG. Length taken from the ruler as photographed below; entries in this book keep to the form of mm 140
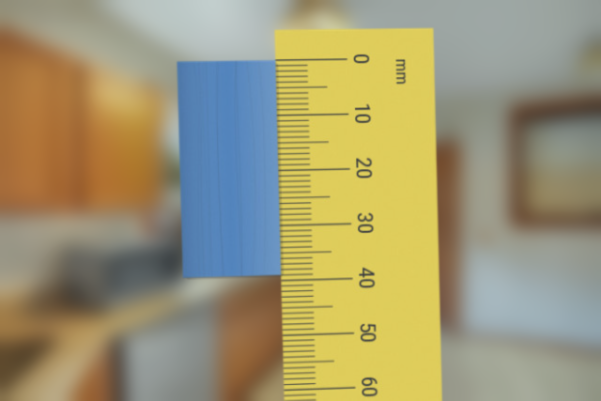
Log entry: mm 39
